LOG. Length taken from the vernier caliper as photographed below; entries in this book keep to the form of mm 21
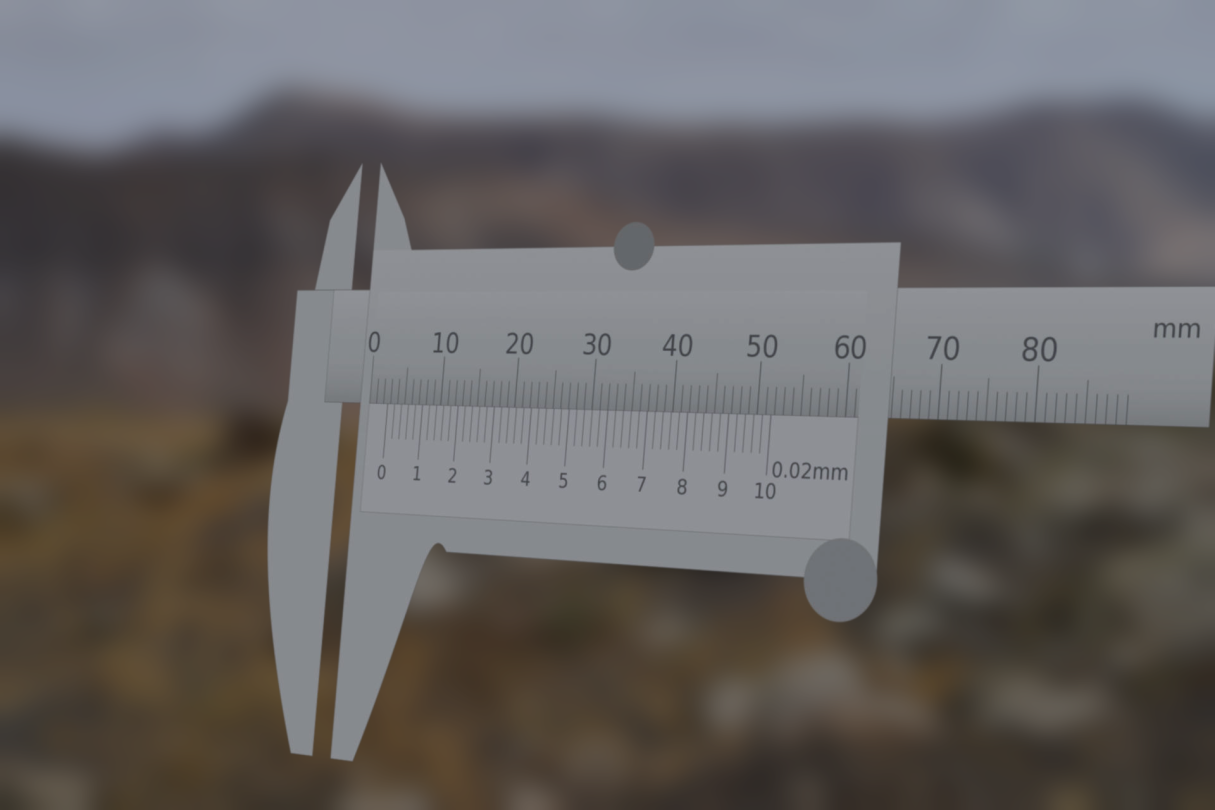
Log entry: mm 2.6
